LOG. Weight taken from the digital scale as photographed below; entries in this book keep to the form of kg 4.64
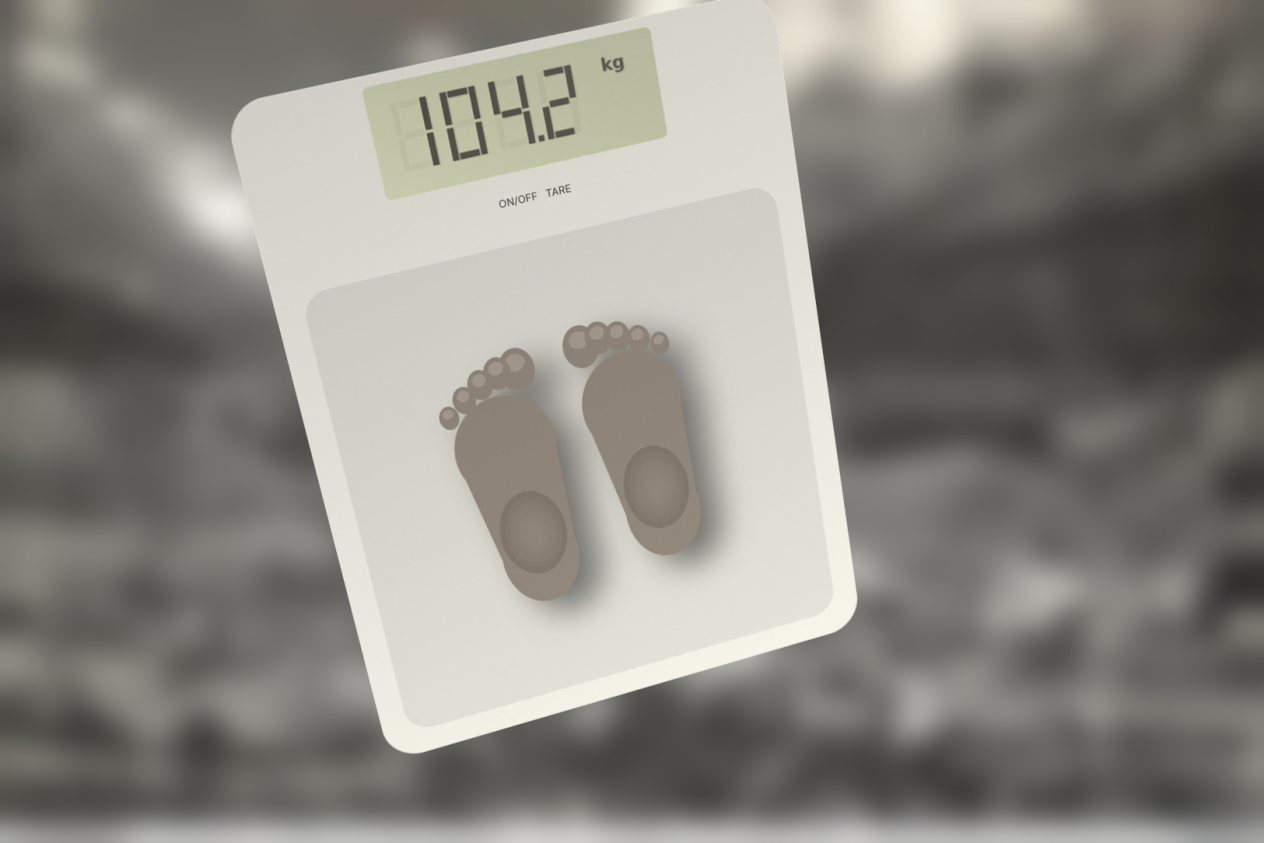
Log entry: kg 104.2
